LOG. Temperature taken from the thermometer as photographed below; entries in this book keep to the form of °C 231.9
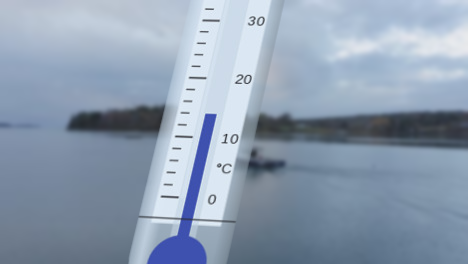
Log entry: °C 14
